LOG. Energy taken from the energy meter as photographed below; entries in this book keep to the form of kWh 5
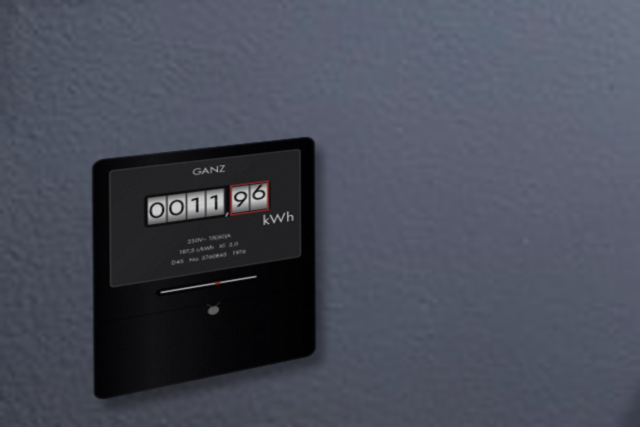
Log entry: kWh 11.96
